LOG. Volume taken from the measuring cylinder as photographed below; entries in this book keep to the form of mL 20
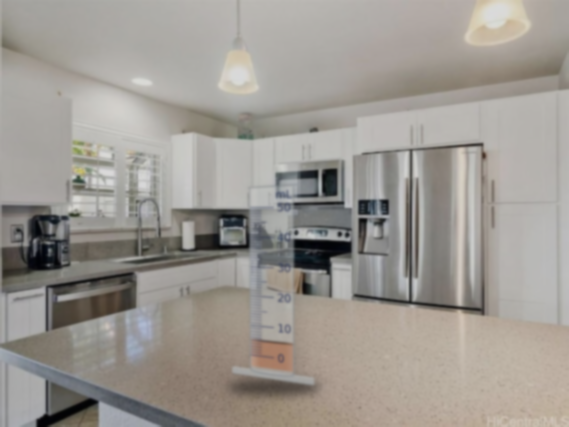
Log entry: mL 5
